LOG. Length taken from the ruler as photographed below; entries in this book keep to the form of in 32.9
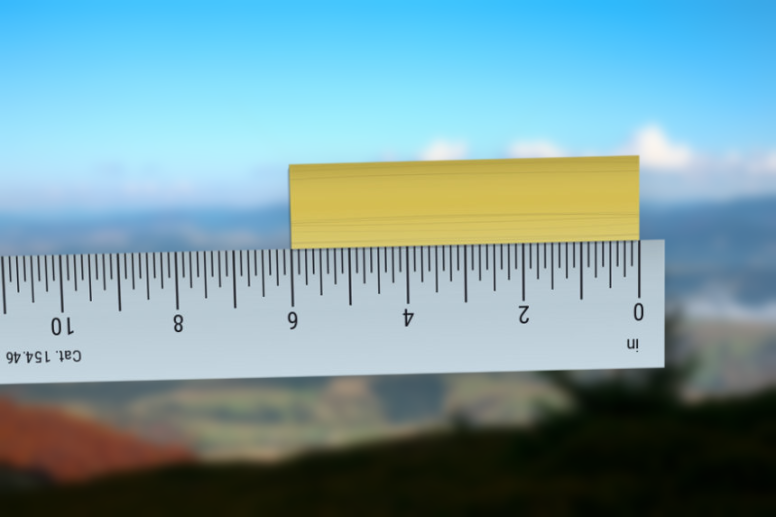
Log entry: in 6
